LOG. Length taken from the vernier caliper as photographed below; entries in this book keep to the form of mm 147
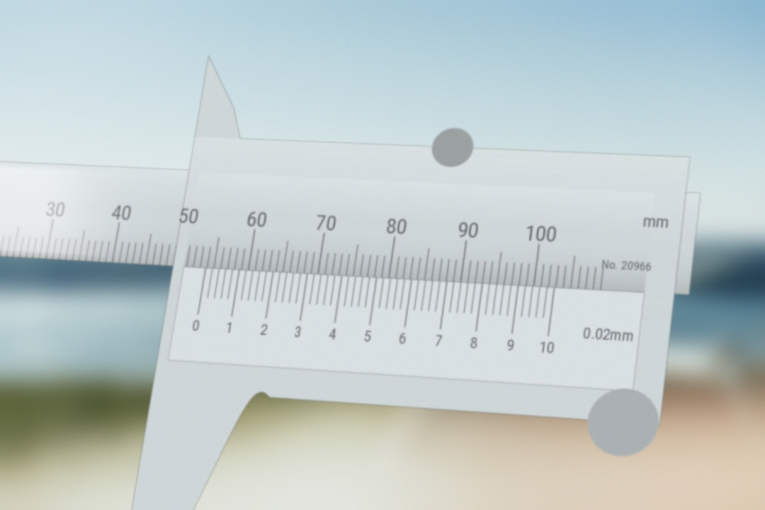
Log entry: mm 53.8
